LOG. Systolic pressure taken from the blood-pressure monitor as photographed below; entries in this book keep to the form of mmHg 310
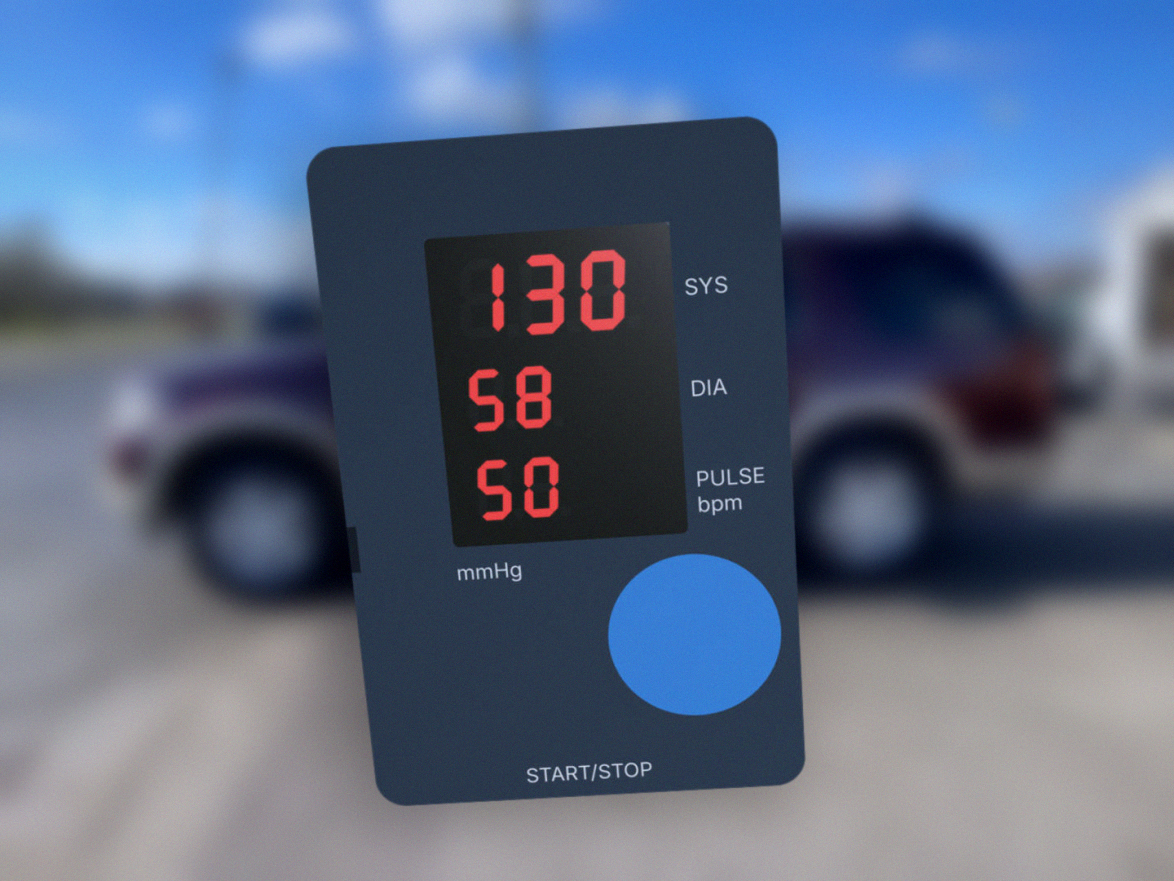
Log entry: mmHg 130
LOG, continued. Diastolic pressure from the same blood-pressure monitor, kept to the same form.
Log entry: mmHg 58
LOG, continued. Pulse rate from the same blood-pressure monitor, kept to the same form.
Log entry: bpm 50
